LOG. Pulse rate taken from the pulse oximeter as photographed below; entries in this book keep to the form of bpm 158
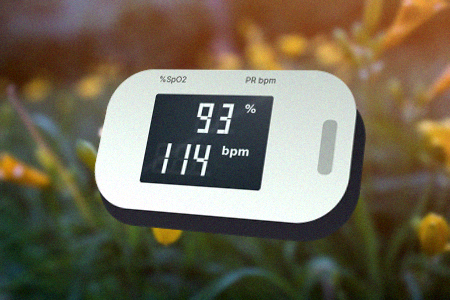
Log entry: bpm 114
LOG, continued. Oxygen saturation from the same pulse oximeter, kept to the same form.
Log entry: % 93
